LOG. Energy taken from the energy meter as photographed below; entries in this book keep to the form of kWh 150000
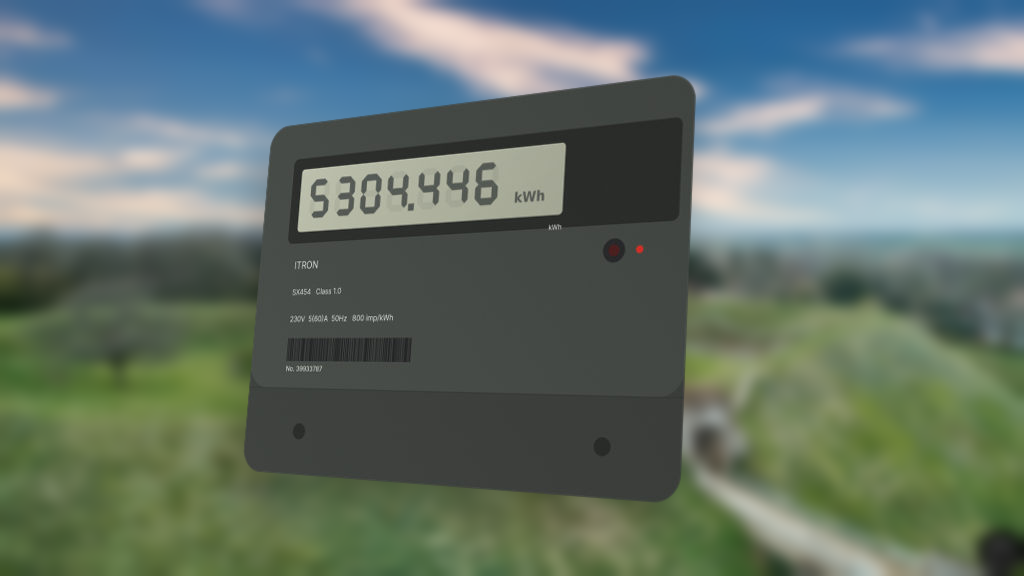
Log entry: kWh 5304.446
